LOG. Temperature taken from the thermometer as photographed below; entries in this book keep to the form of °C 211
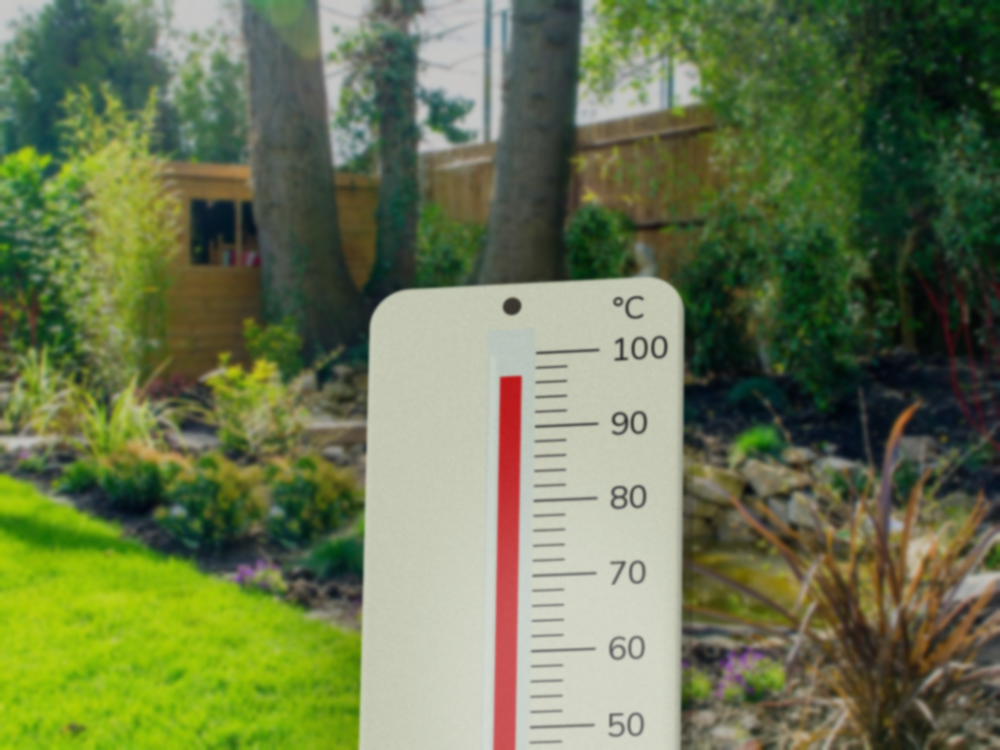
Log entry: °C 97
